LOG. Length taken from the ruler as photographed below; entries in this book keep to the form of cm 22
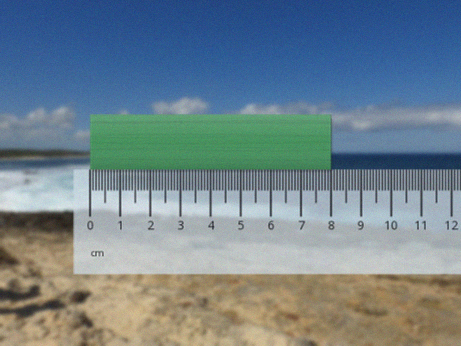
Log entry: cm 8
